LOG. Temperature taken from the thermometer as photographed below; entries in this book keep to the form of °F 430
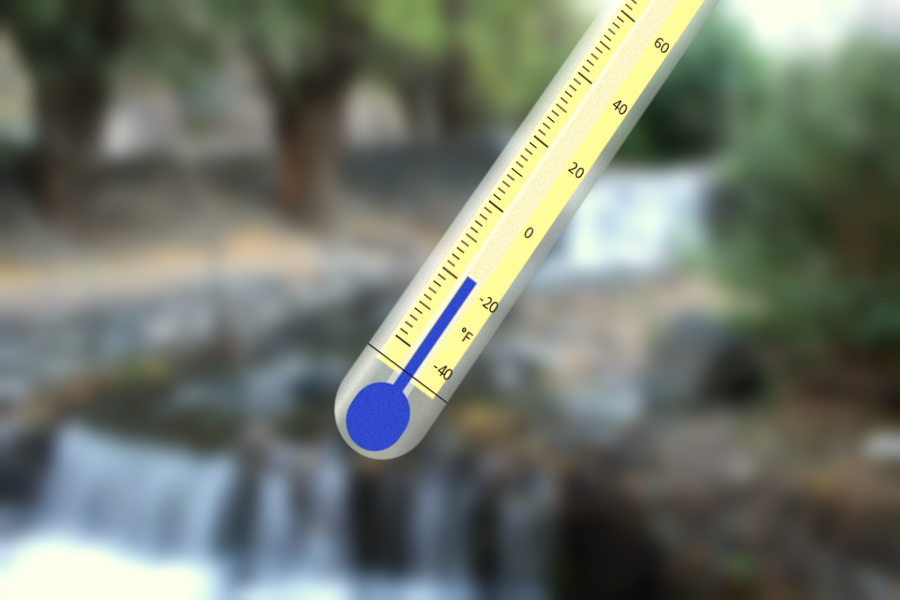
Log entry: °F -18
